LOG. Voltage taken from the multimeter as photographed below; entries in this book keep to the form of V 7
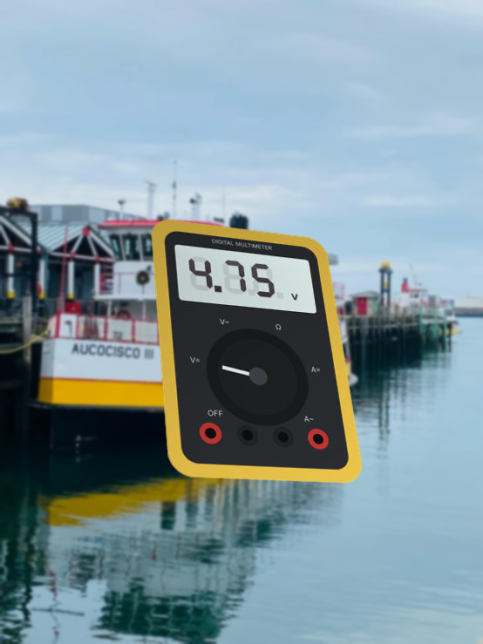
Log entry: V 4.75
